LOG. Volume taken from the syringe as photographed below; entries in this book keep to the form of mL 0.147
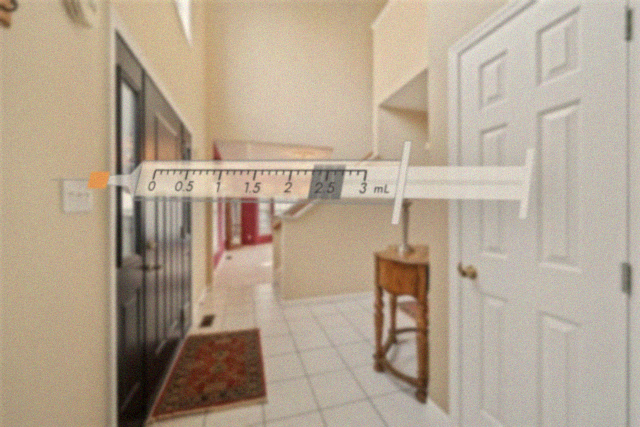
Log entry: mL 2.3
